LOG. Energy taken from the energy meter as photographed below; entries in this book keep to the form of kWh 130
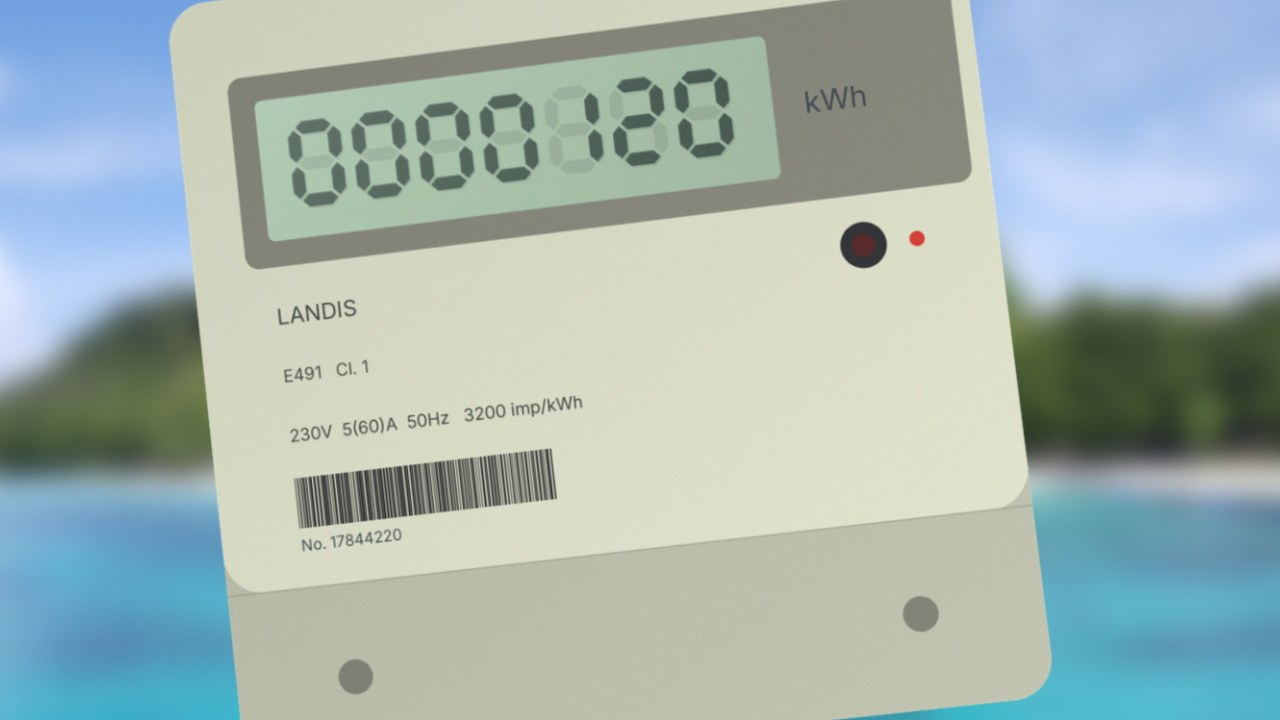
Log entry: kWh 120
